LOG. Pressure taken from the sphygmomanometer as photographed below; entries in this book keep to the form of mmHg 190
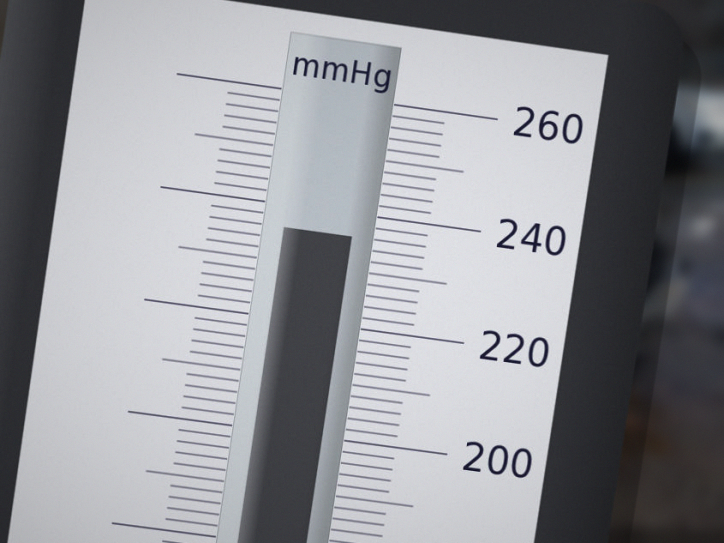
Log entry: mmHg 236
